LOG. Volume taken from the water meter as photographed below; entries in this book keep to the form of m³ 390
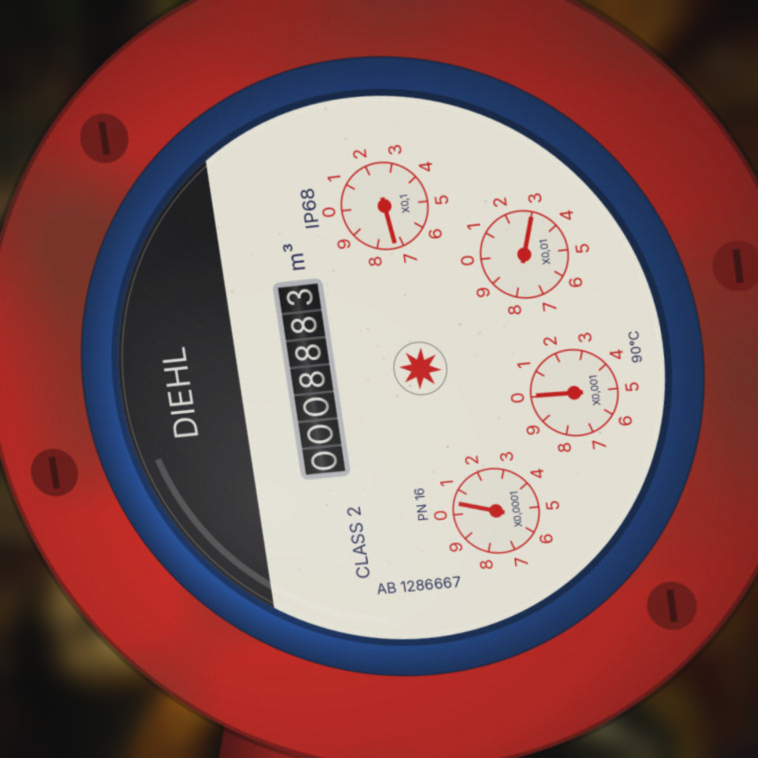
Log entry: m³ 8883.7300
